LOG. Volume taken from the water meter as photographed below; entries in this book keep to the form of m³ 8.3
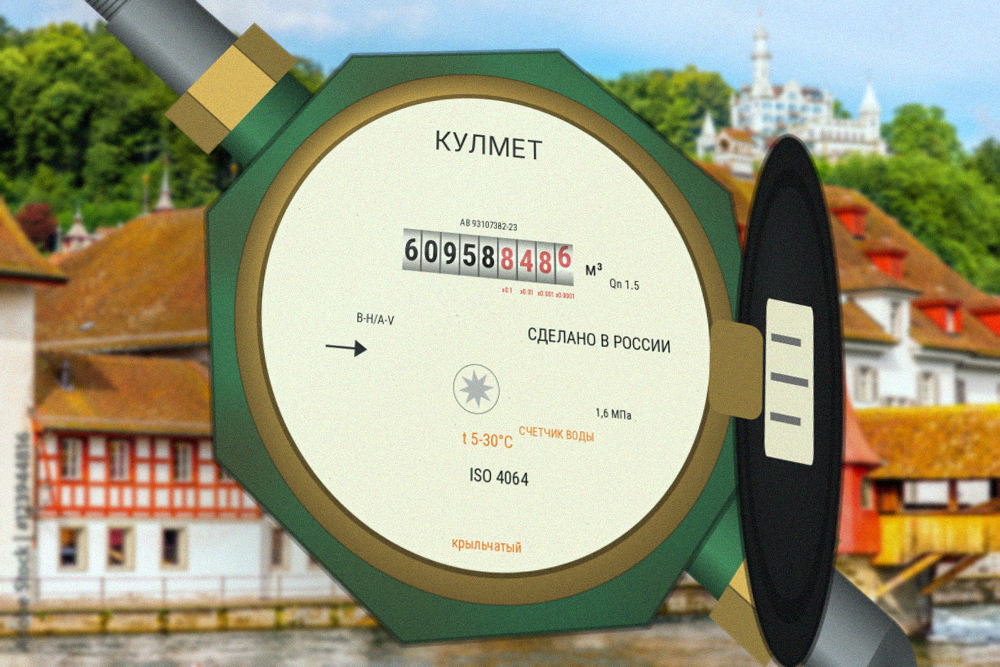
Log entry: m³ 60958.8486
